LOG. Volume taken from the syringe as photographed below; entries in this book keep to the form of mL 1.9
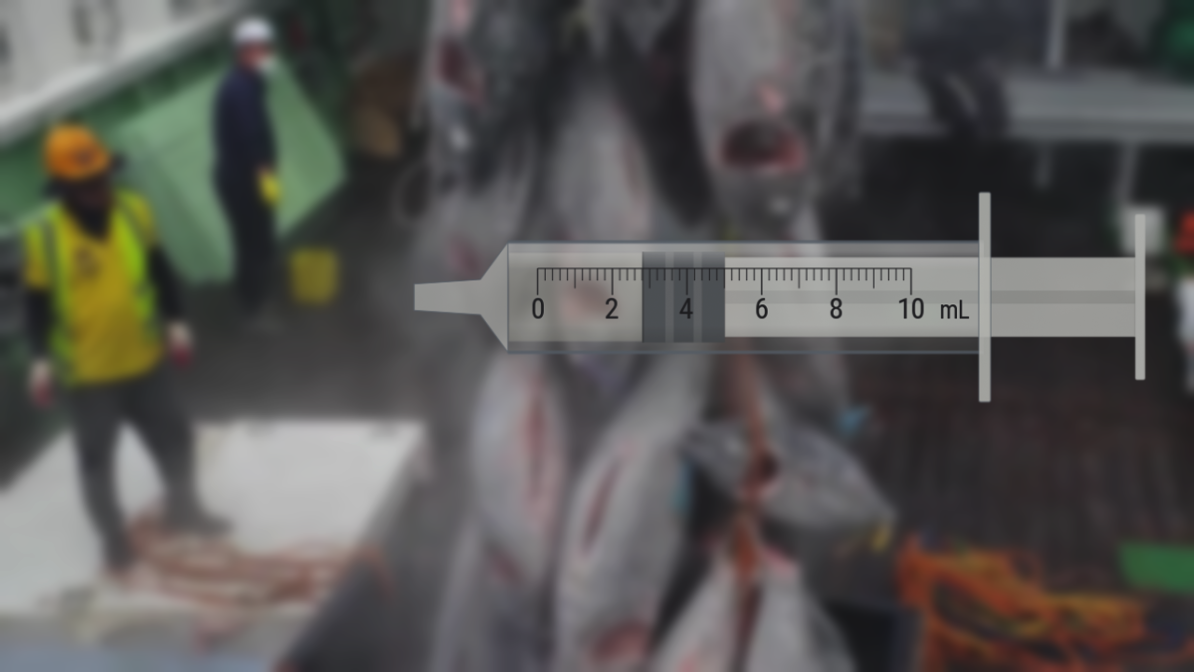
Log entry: mL 2.8
